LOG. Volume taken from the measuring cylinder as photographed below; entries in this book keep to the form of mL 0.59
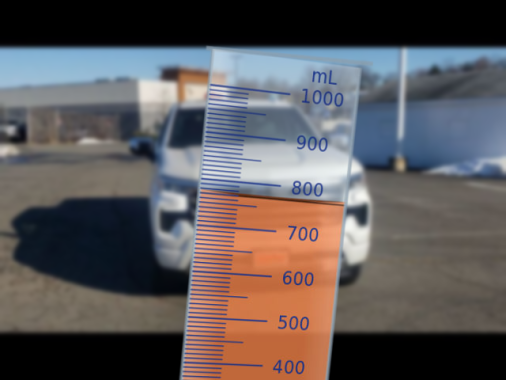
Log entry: mL 770
